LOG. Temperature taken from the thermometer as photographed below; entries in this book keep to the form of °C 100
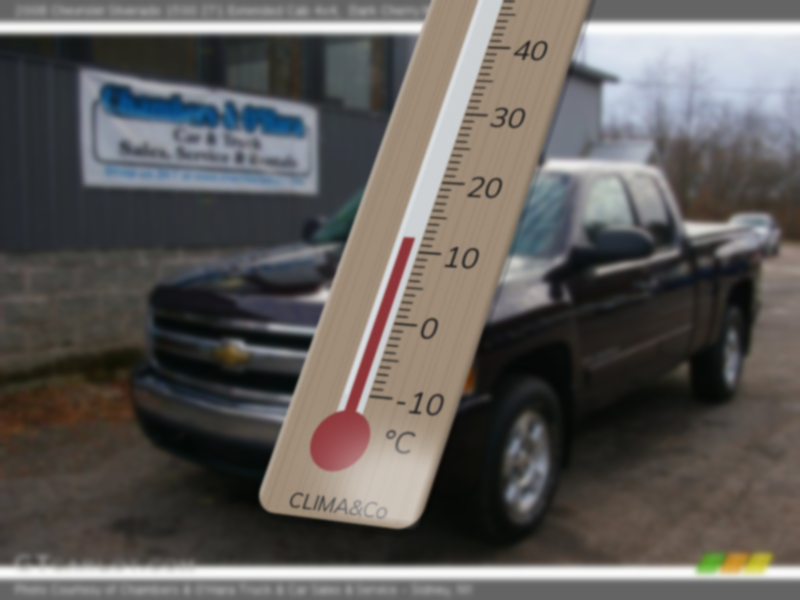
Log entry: °C 12
